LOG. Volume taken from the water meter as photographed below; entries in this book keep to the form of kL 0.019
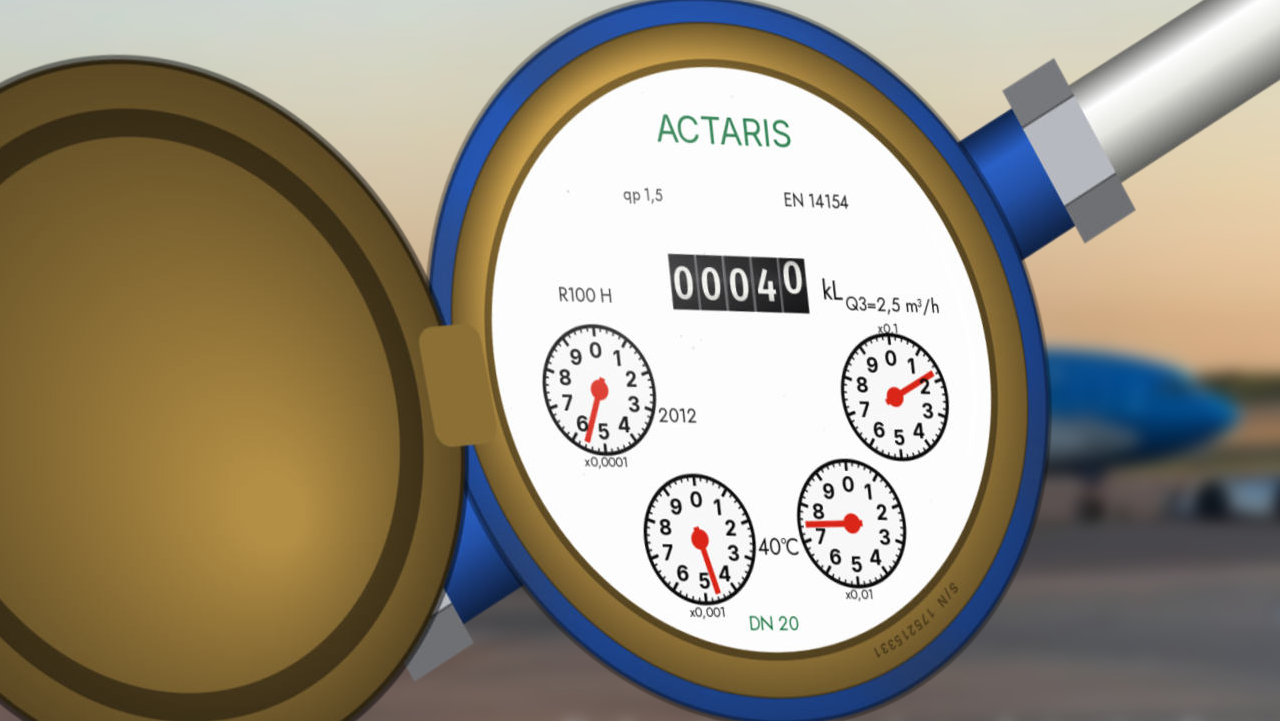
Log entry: kL 40.1745
